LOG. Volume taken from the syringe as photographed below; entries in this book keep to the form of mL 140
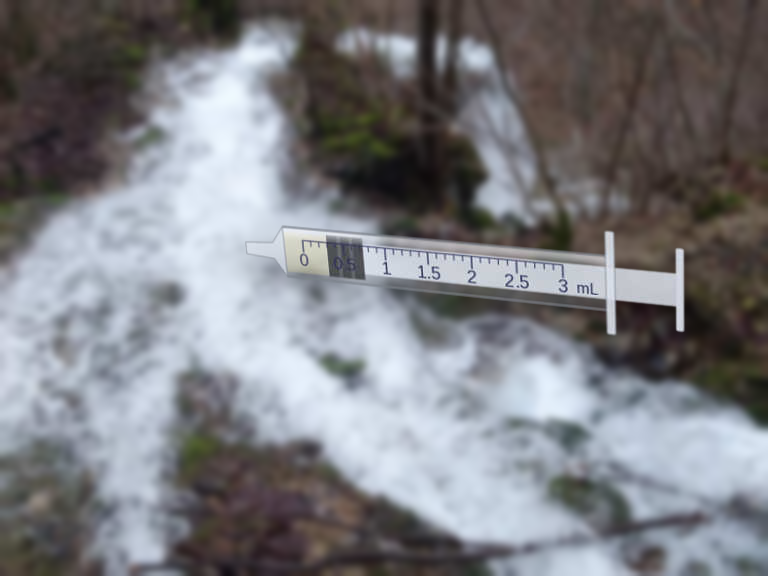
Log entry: mL 0.3
